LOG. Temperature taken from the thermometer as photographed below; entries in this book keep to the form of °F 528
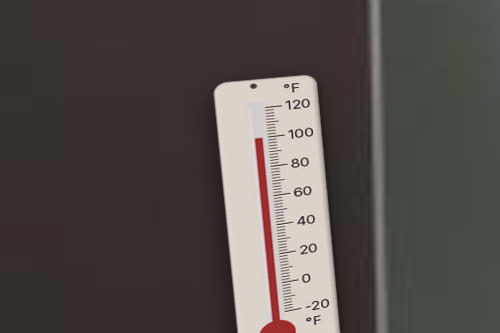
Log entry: °F 100
